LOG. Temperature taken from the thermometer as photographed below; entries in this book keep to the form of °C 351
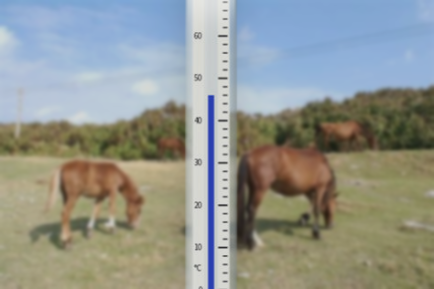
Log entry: °C 46
